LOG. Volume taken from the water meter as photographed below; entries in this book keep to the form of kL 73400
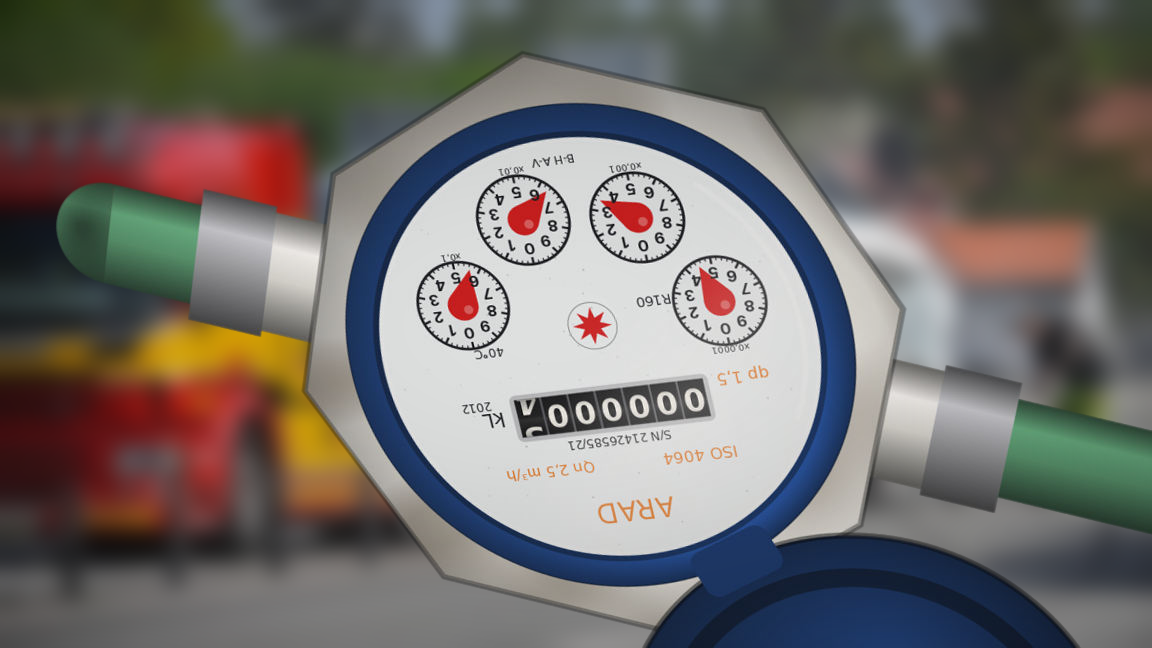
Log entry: kL 3.5634
